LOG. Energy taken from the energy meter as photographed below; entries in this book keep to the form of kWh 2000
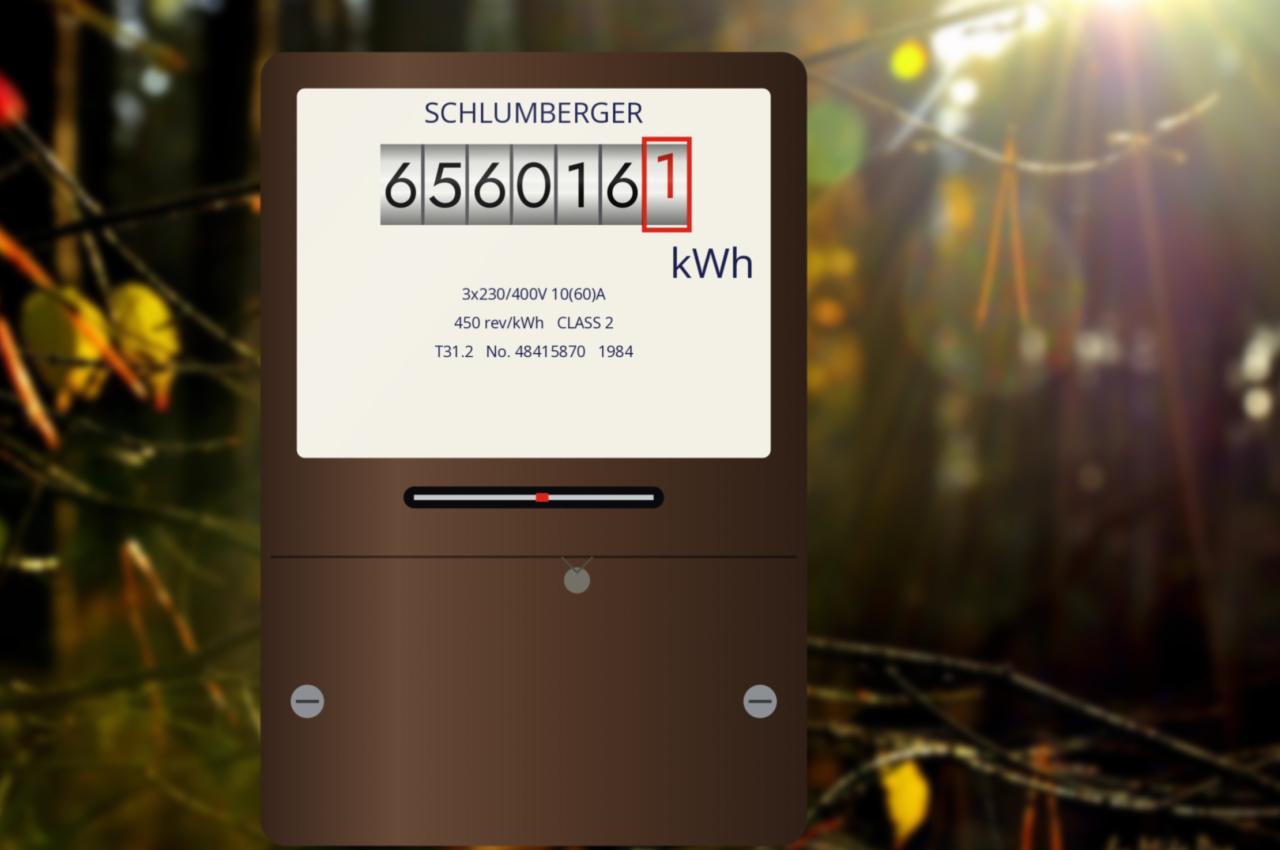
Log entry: kWh 656016.1
